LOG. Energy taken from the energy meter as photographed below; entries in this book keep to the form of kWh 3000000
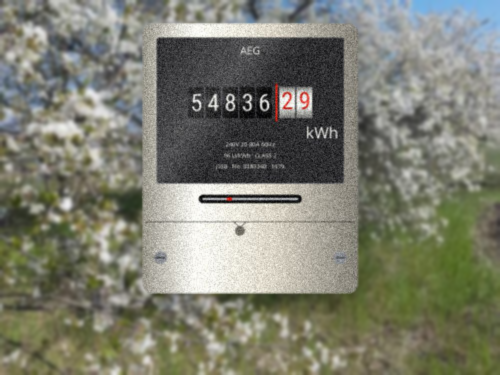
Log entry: kWh 54836.29
